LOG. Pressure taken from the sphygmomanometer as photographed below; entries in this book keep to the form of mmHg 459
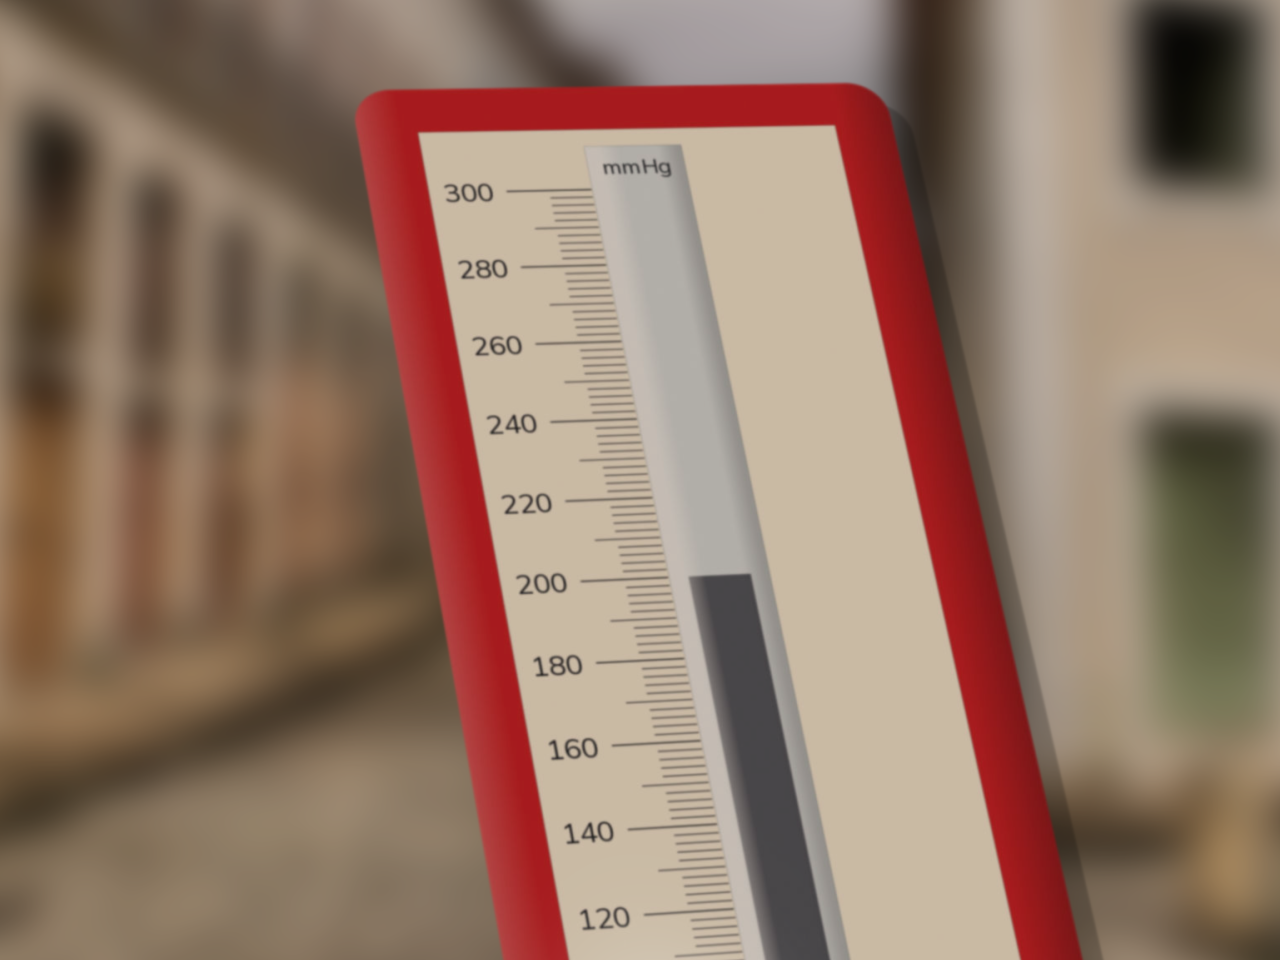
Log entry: mmHg 200
